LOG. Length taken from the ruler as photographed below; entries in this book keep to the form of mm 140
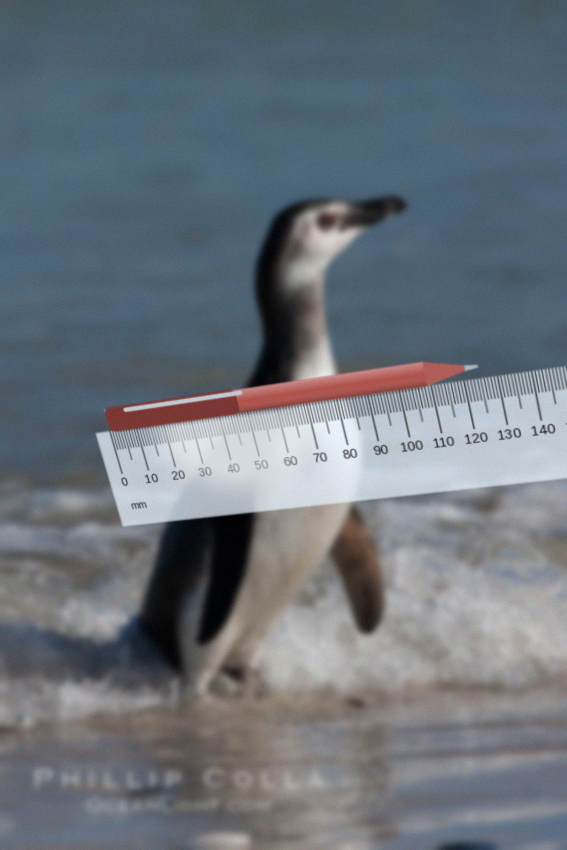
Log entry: mm 125
